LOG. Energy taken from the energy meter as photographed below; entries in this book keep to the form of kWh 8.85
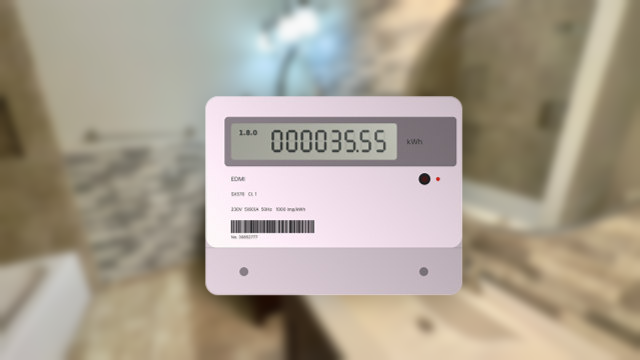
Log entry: kWh 35.55
